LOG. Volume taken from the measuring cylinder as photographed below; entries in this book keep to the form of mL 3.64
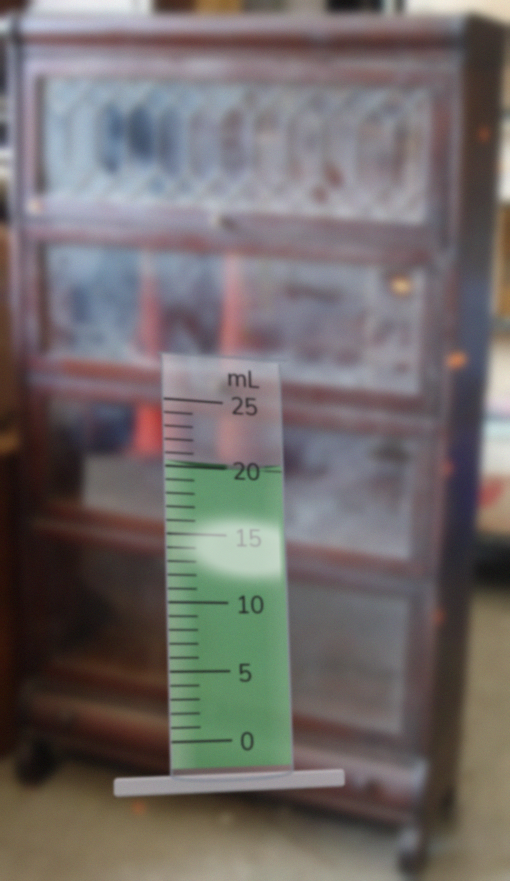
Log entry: mL 20
